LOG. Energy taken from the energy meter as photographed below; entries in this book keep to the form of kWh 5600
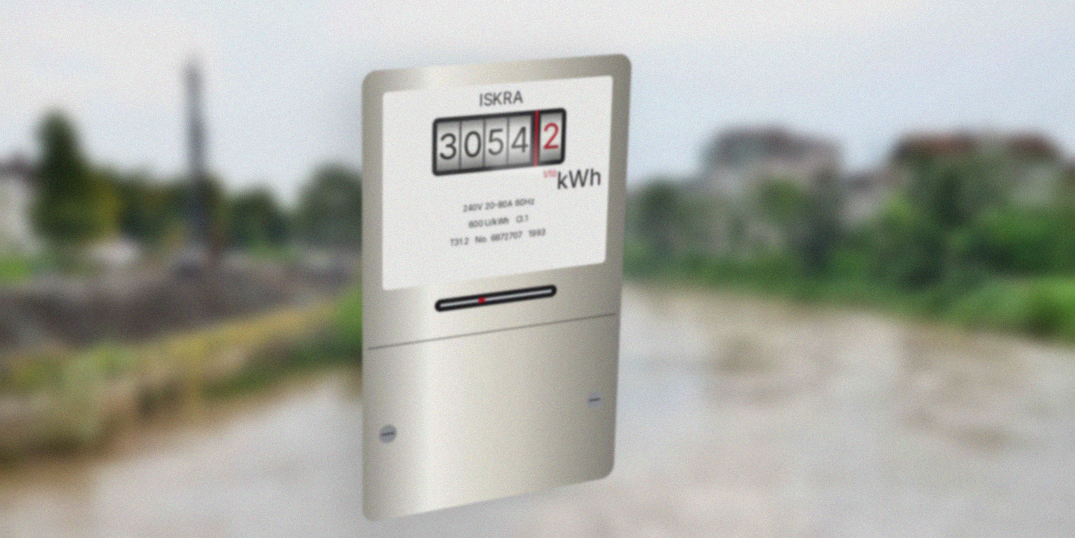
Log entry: kWh 3054.2
